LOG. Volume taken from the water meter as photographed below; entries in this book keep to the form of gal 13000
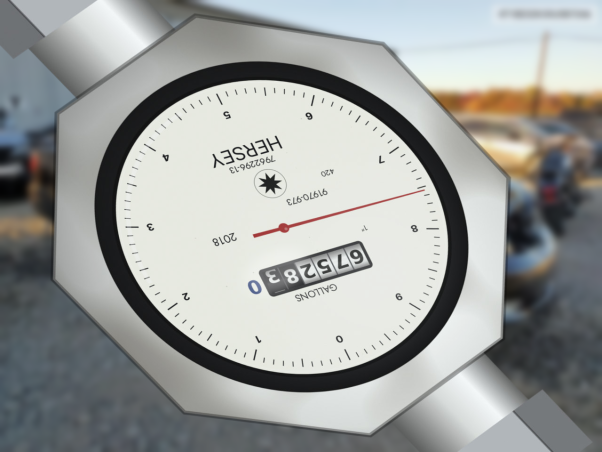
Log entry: gal 6752827.5
